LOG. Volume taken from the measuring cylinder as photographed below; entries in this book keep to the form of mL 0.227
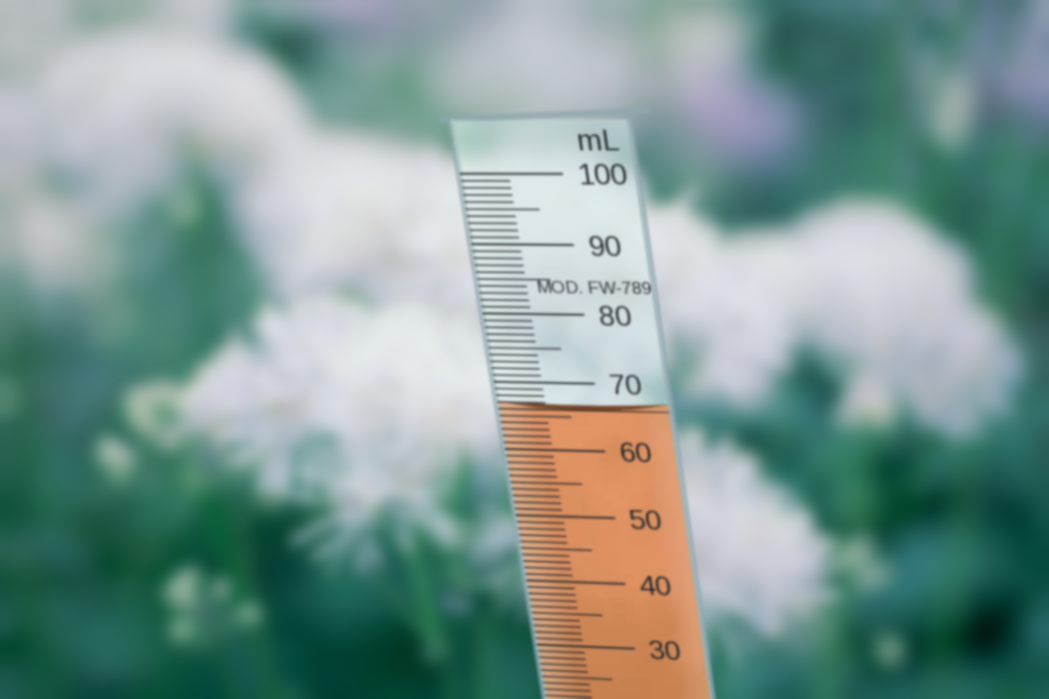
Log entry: mL 66
